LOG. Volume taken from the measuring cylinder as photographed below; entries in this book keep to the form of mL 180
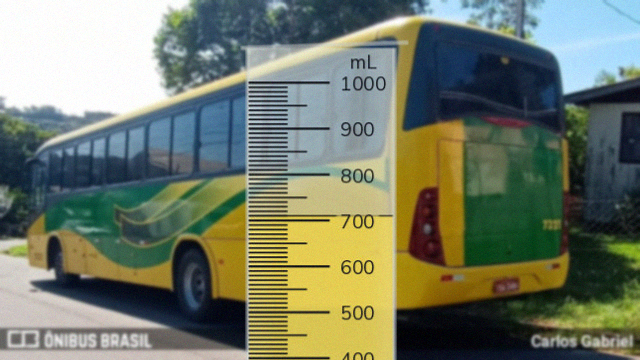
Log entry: mL 710
